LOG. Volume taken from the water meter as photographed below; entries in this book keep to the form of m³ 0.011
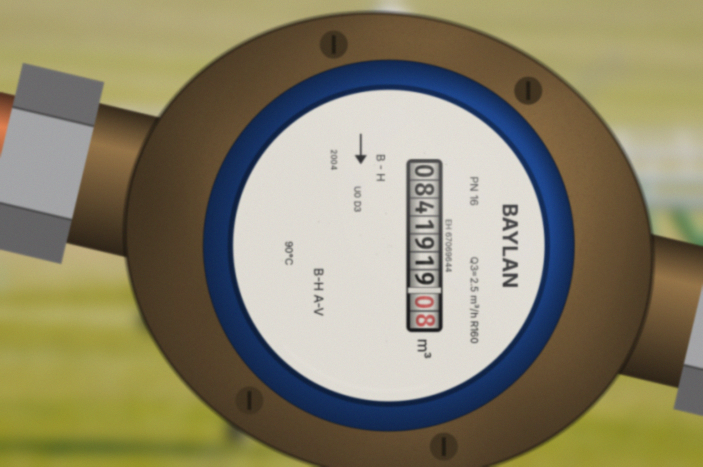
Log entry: m³ 841919.08
